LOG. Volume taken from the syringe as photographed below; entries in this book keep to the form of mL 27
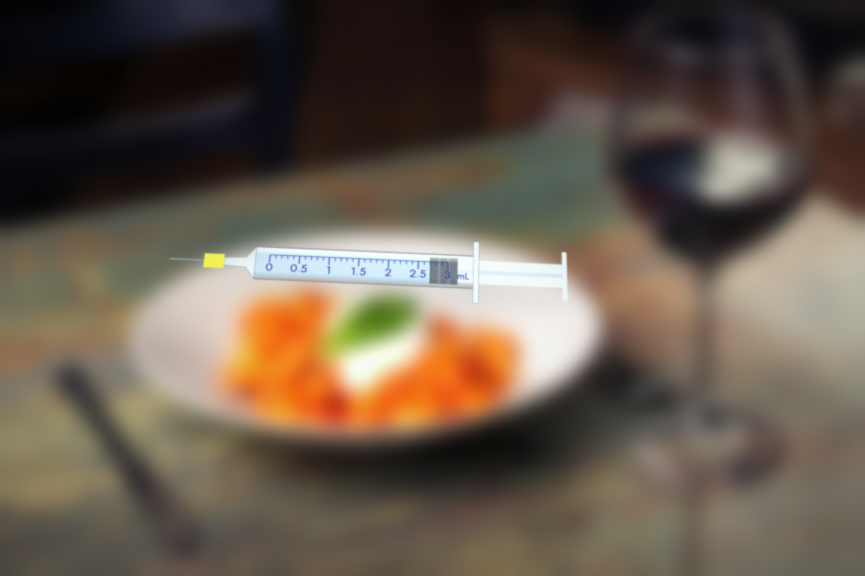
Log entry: mL 2.7
